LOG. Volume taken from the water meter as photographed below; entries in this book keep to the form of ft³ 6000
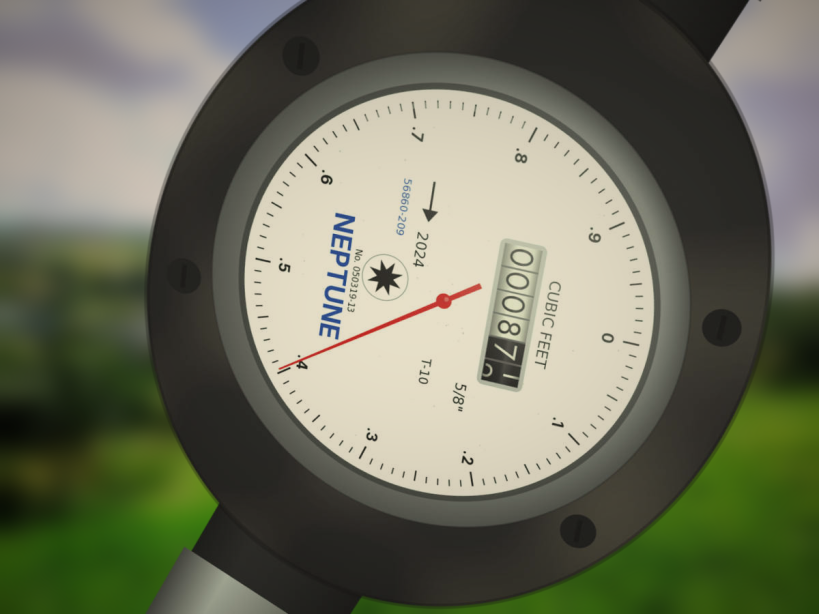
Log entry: ft³ 871.40
